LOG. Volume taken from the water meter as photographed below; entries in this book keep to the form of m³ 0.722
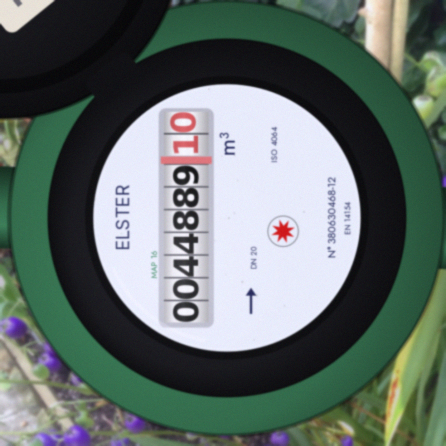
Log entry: m³ 44889.10
